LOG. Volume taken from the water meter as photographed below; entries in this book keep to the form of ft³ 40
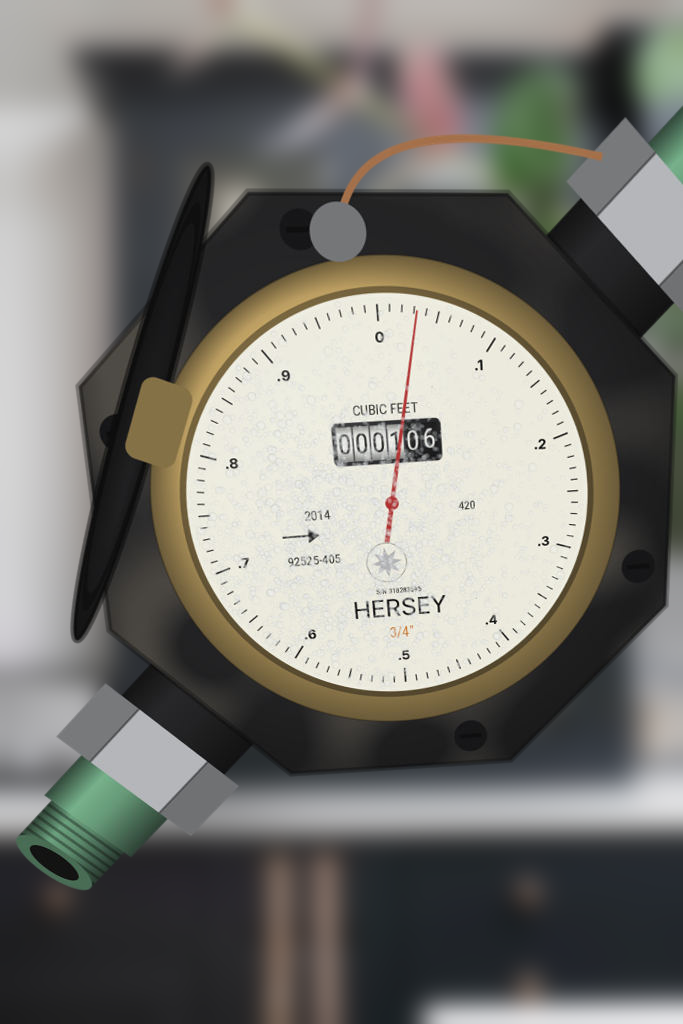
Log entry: ft³ 106.03
